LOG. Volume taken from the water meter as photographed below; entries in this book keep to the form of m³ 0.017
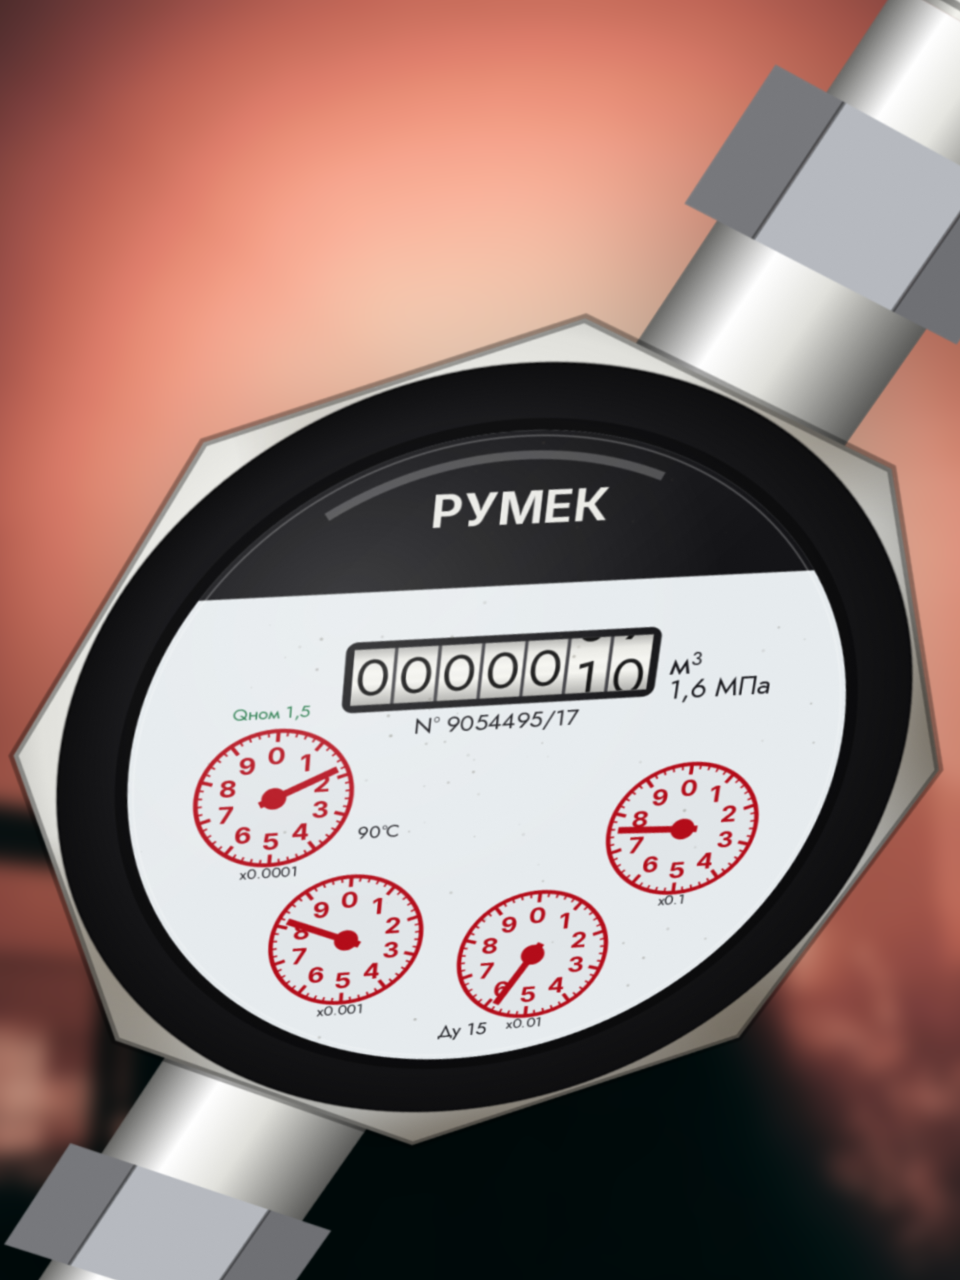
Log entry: m³ 9.7581
